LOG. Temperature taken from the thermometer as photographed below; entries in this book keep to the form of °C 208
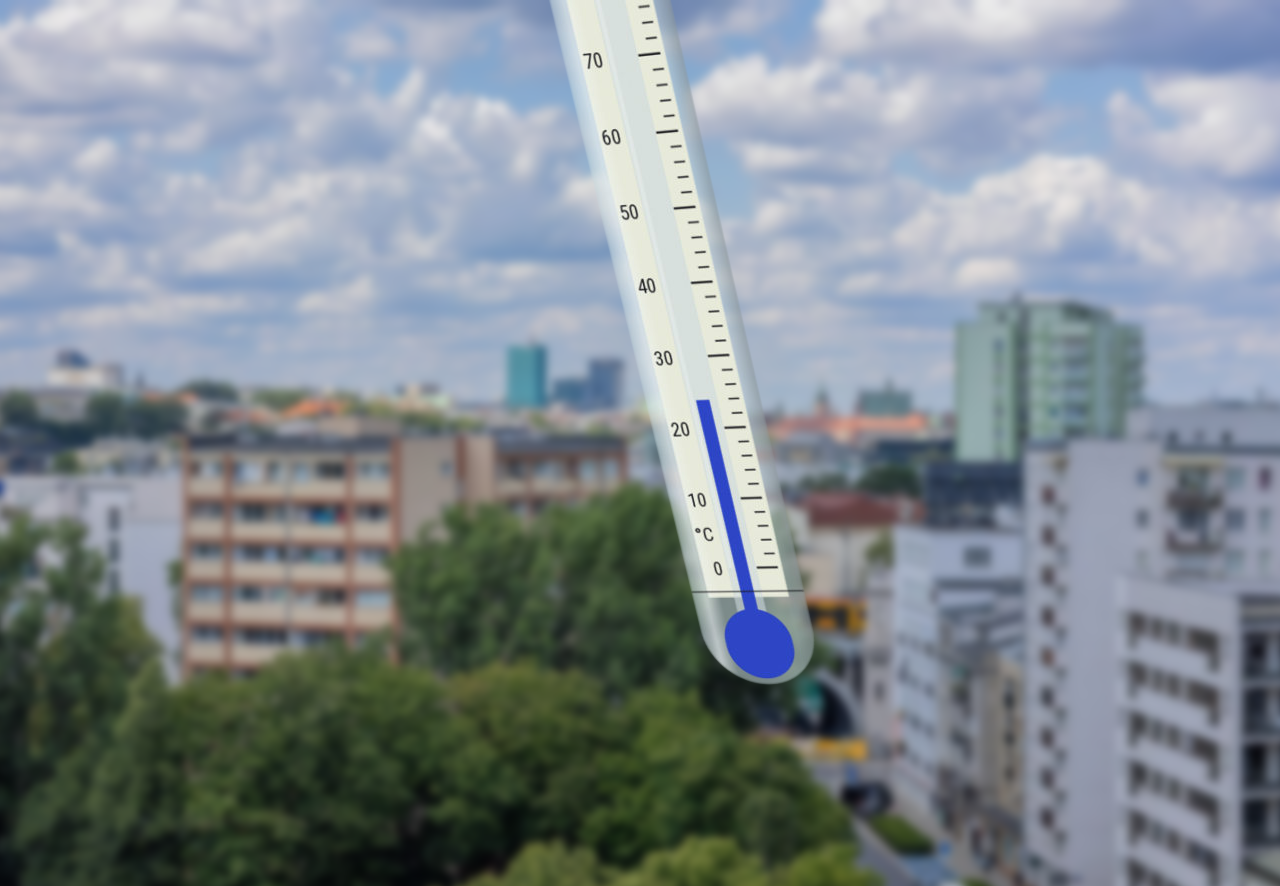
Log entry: °C 24
